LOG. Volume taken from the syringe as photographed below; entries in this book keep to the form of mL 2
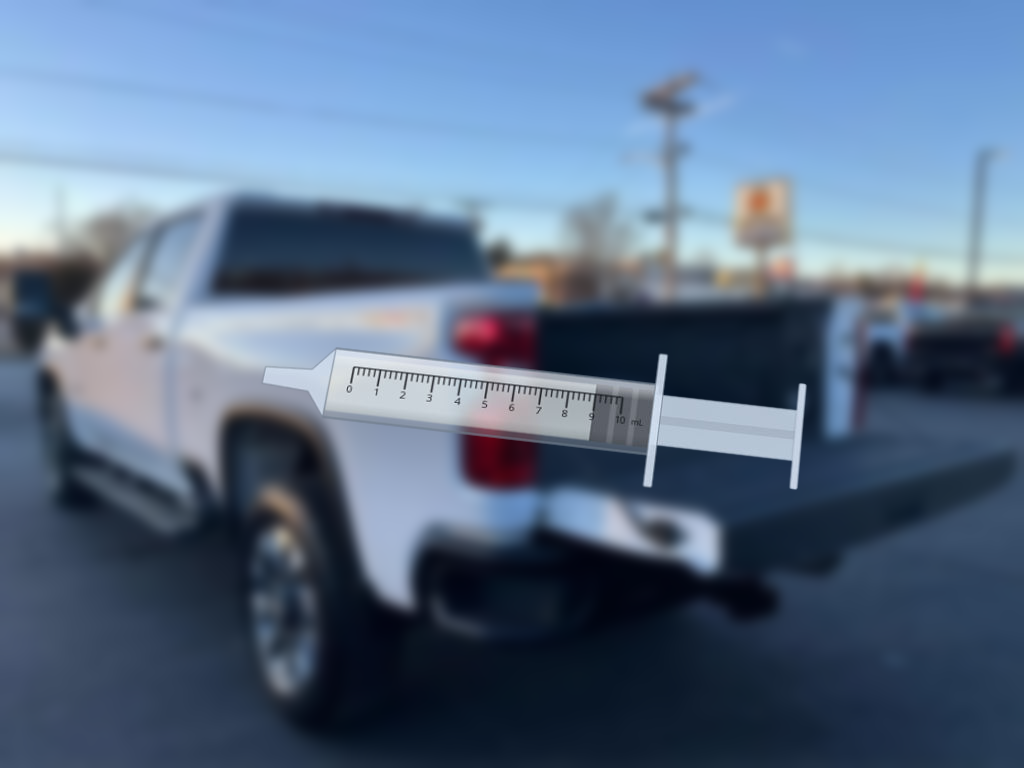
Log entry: mL 9
